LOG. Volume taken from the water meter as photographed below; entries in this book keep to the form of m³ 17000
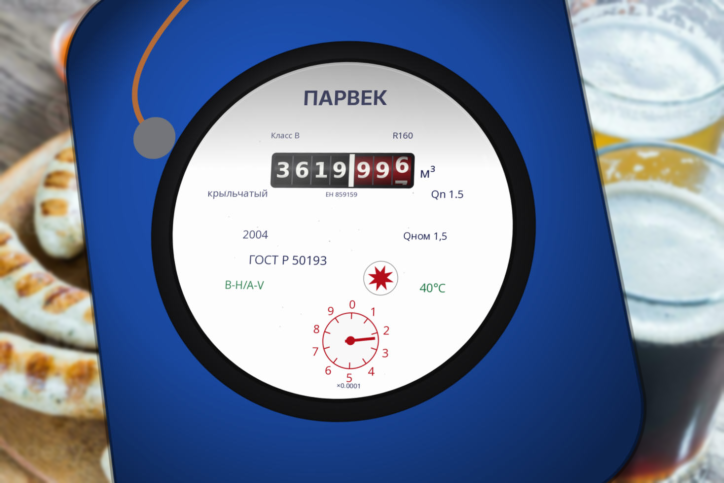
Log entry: m³ 3619.9962
